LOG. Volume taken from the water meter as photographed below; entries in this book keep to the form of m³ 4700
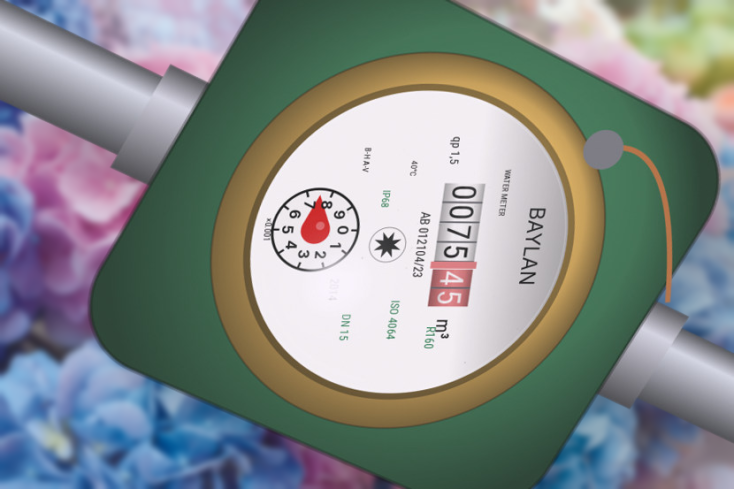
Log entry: m³ 75.457
